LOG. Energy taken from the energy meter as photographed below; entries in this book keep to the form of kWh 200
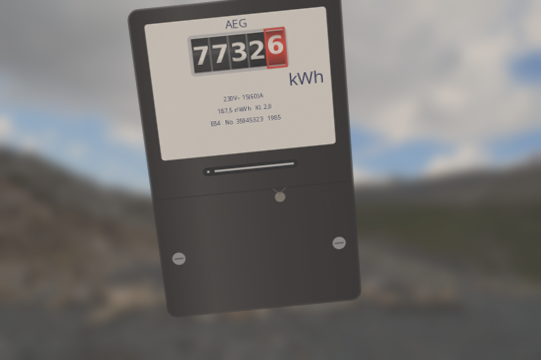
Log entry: kWh 7732.6
